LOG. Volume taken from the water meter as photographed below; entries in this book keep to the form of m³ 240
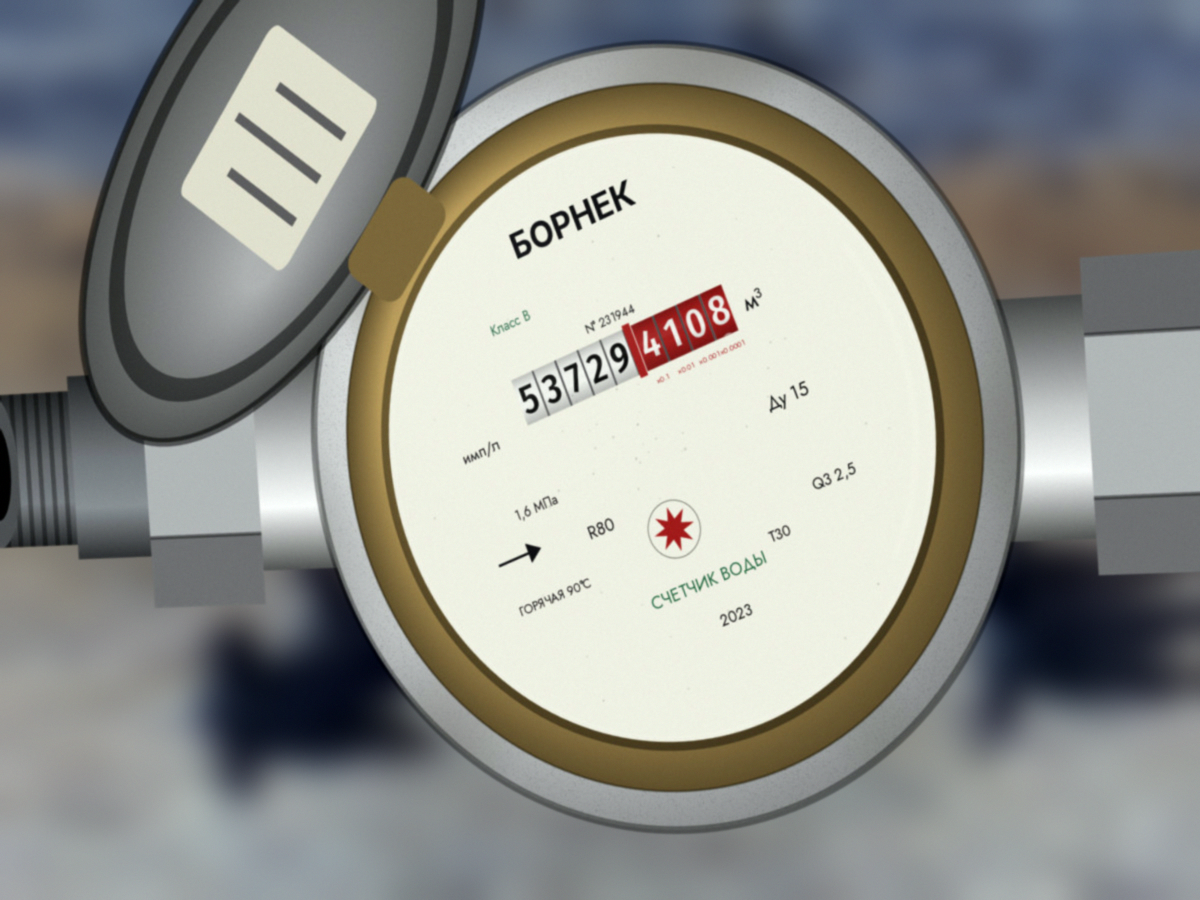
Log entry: m³ 53729.4108
